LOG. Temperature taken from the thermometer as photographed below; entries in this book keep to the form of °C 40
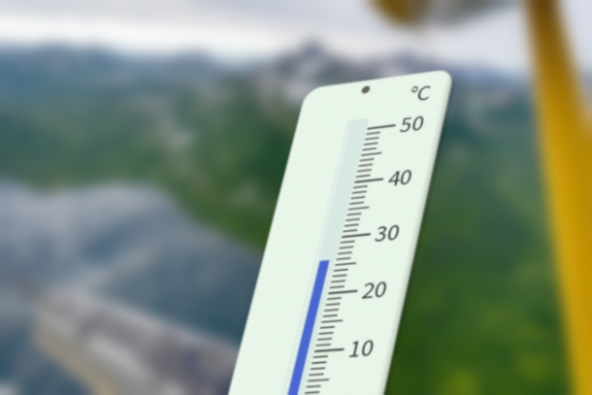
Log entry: °C 26
